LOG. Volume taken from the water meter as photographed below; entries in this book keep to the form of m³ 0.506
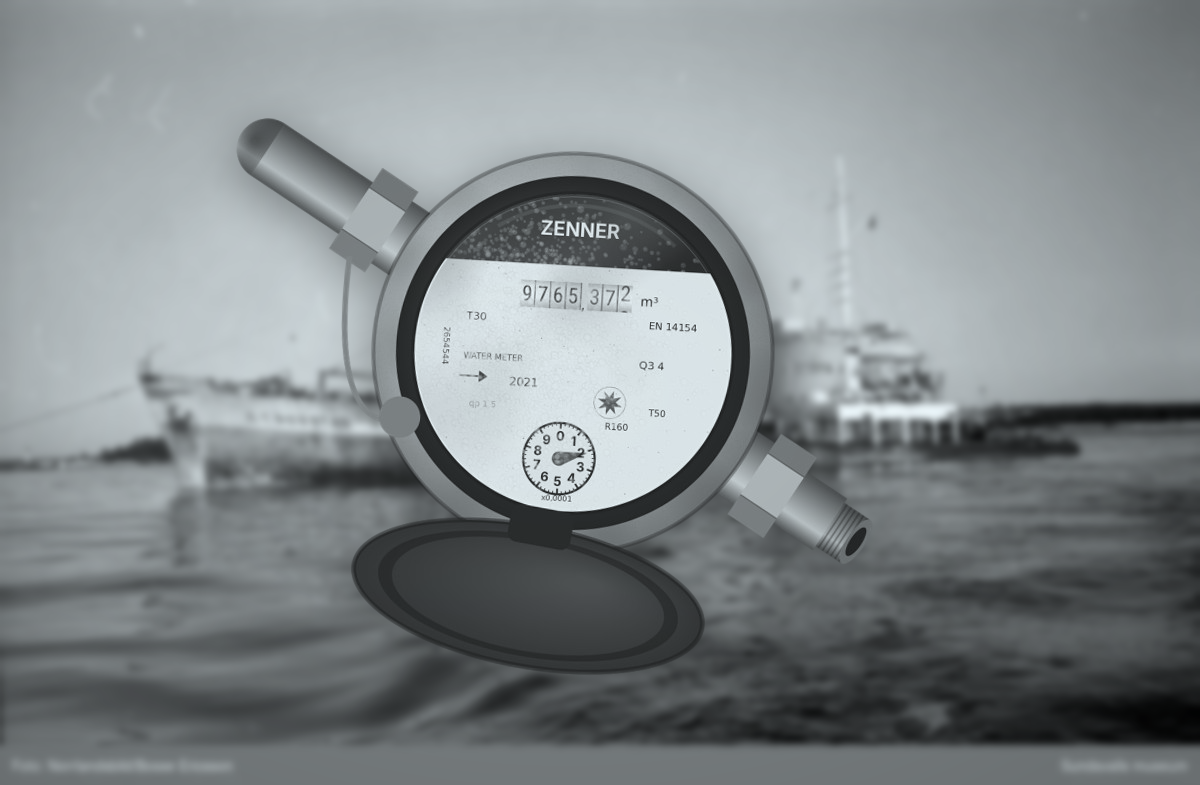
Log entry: m³ 9765.3722
